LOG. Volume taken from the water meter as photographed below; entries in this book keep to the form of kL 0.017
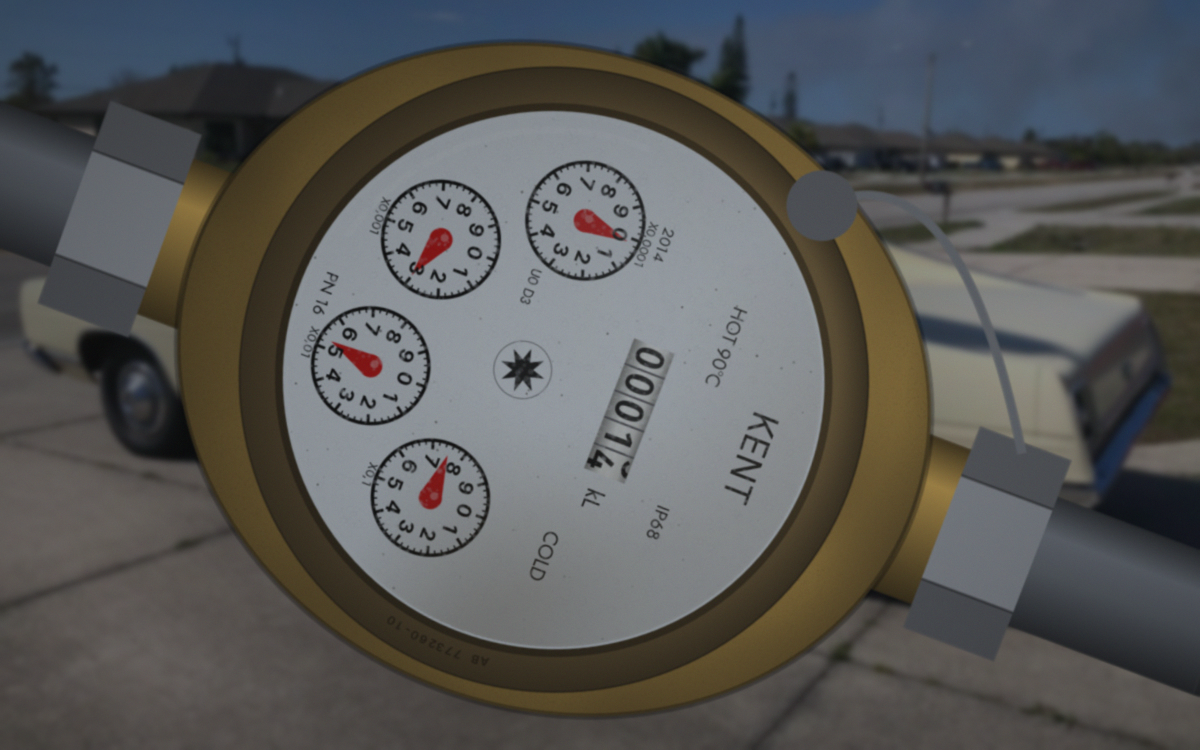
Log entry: kL 13.7530
